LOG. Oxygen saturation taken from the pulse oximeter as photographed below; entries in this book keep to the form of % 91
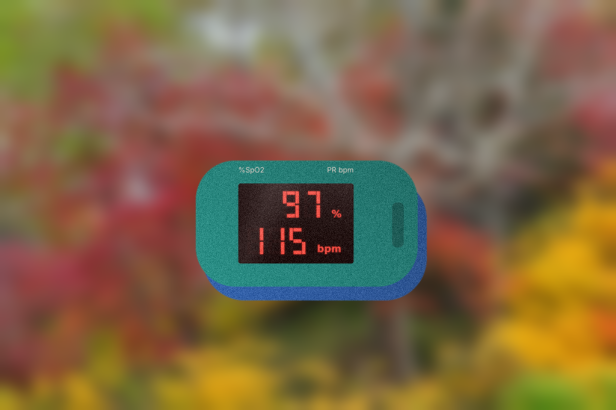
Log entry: % 97
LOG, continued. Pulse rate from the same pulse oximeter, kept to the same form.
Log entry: bpm 115
